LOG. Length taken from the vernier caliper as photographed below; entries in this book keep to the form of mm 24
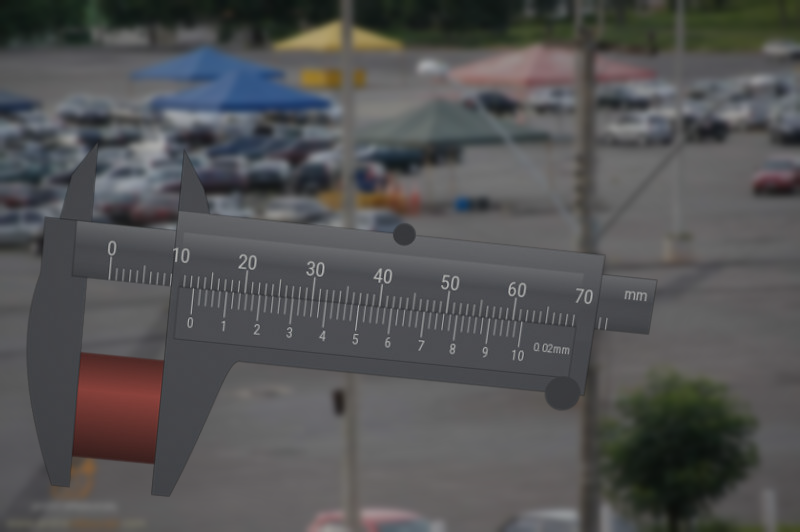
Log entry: mm 12.4
